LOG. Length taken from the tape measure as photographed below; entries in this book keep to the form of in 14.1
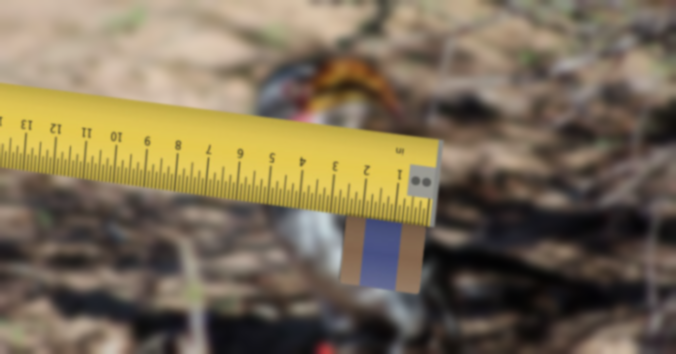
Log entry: in 2.5
